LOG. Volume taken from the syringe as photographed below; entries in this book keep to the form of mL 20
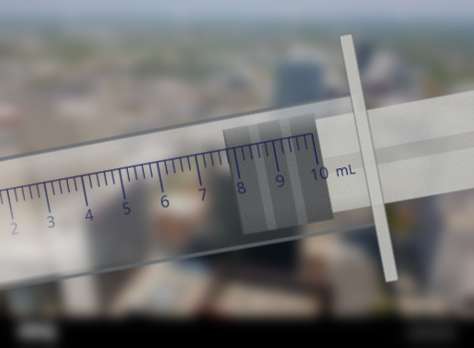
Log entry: mL 7.8
